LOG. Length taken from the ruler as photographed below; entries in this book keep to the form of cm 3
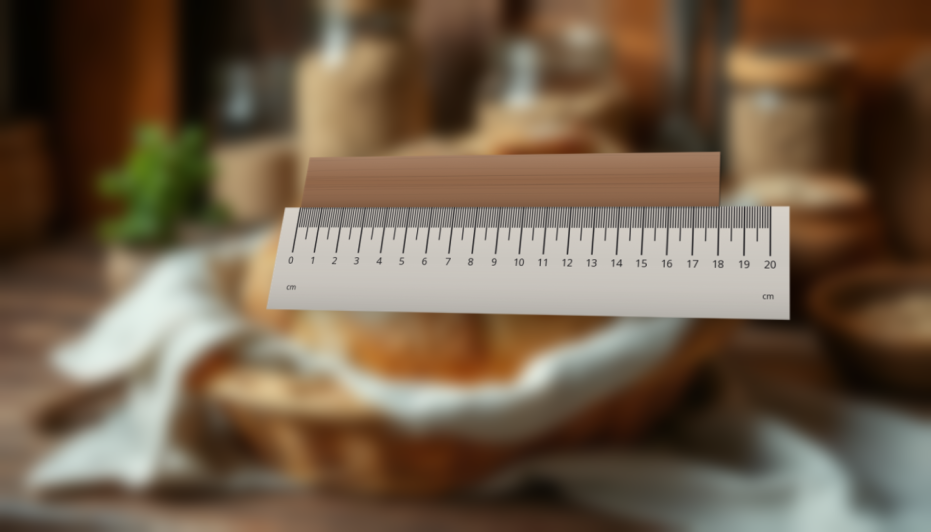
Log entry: cm 18
